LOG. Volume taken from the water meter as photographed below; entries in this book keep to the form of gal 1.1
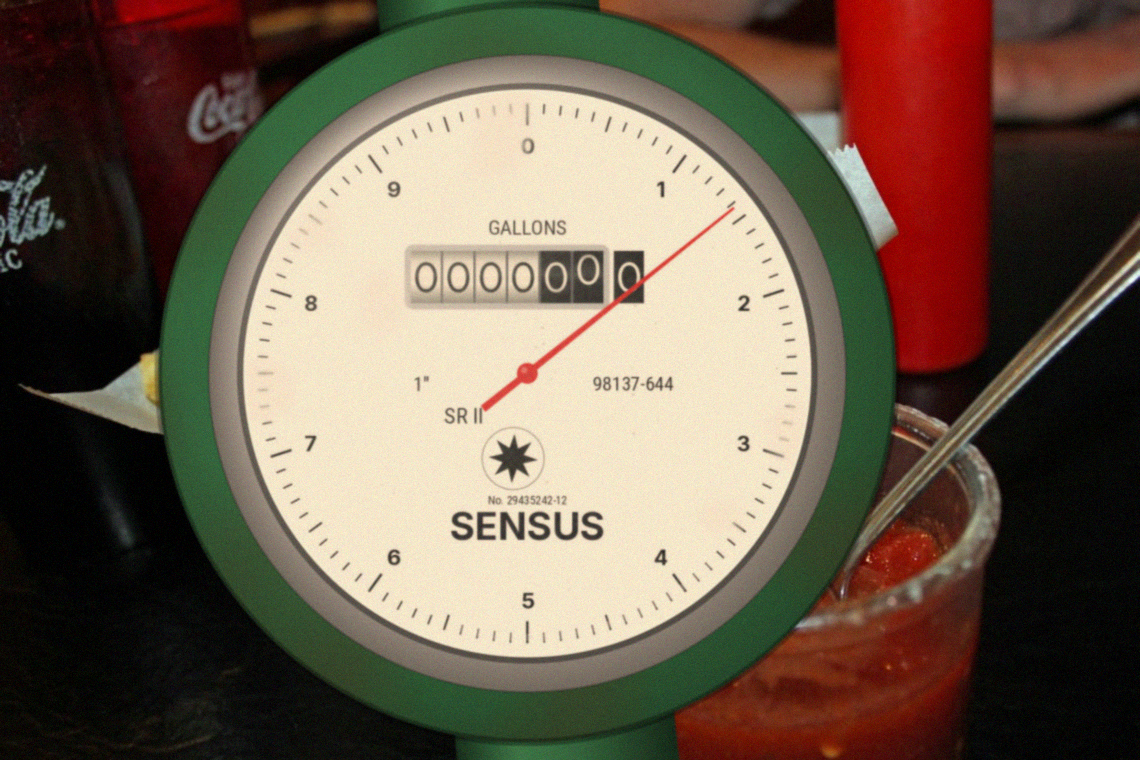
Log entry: gal 1.4
